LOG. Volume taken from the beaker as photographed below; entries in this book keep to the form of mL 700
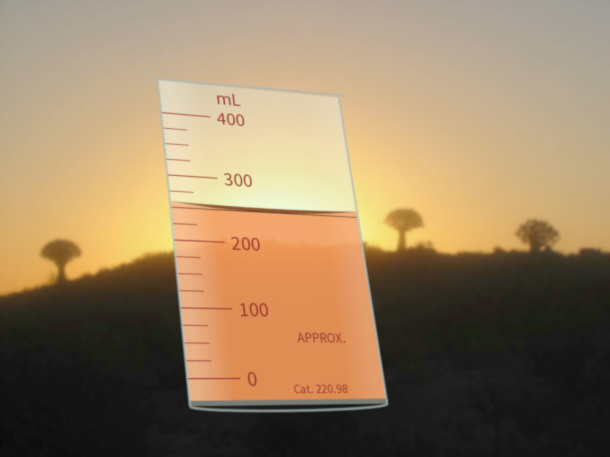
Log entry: mL 250
